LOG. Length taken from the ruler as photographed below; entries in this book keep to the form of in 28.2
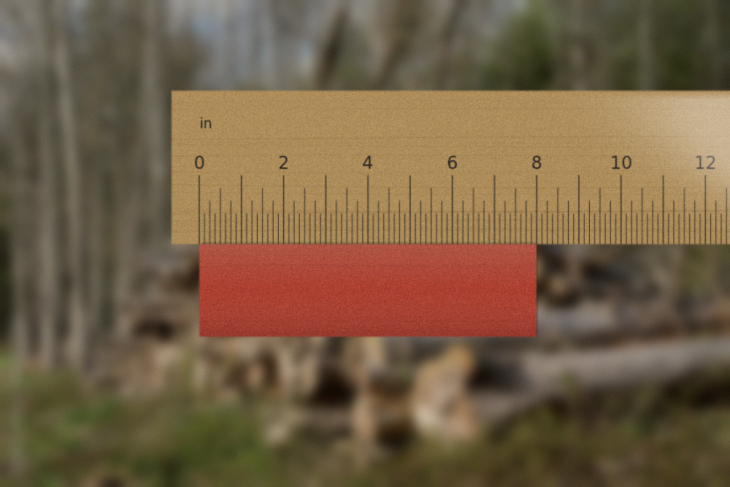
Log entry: in 8
